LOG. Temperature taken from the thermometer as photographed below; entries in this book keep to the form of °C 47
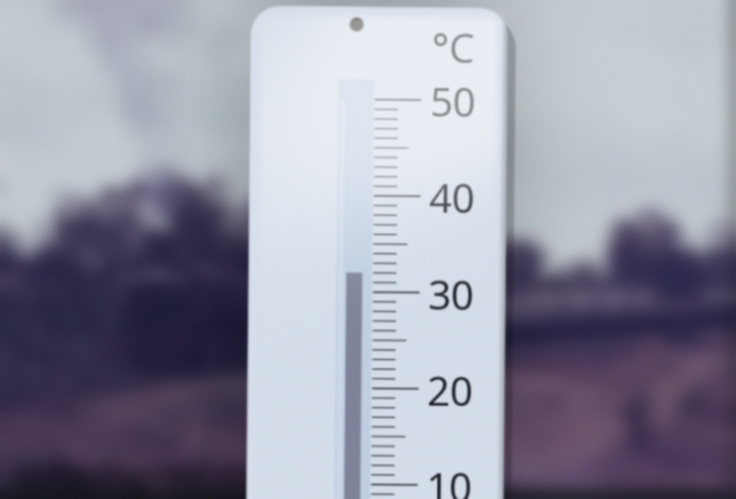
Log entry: °C 32
